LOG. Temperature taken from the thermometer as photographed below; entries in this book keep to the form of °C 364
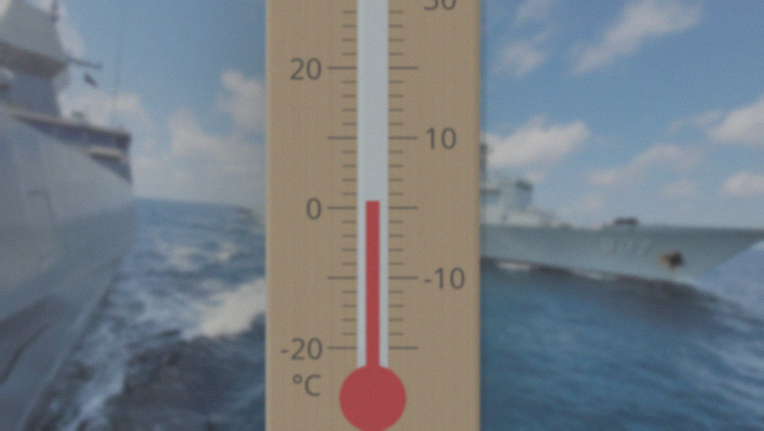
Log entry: °C 1
